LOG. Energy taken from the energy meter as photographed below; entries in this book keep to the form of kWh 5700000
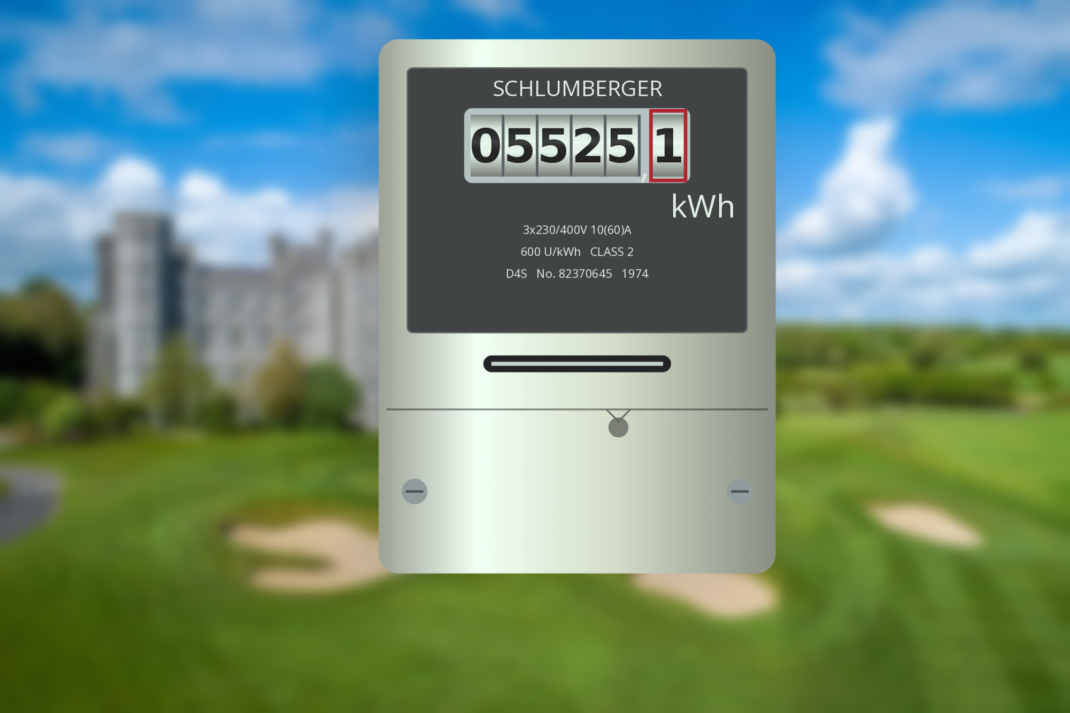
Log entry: kWh 5525.1
